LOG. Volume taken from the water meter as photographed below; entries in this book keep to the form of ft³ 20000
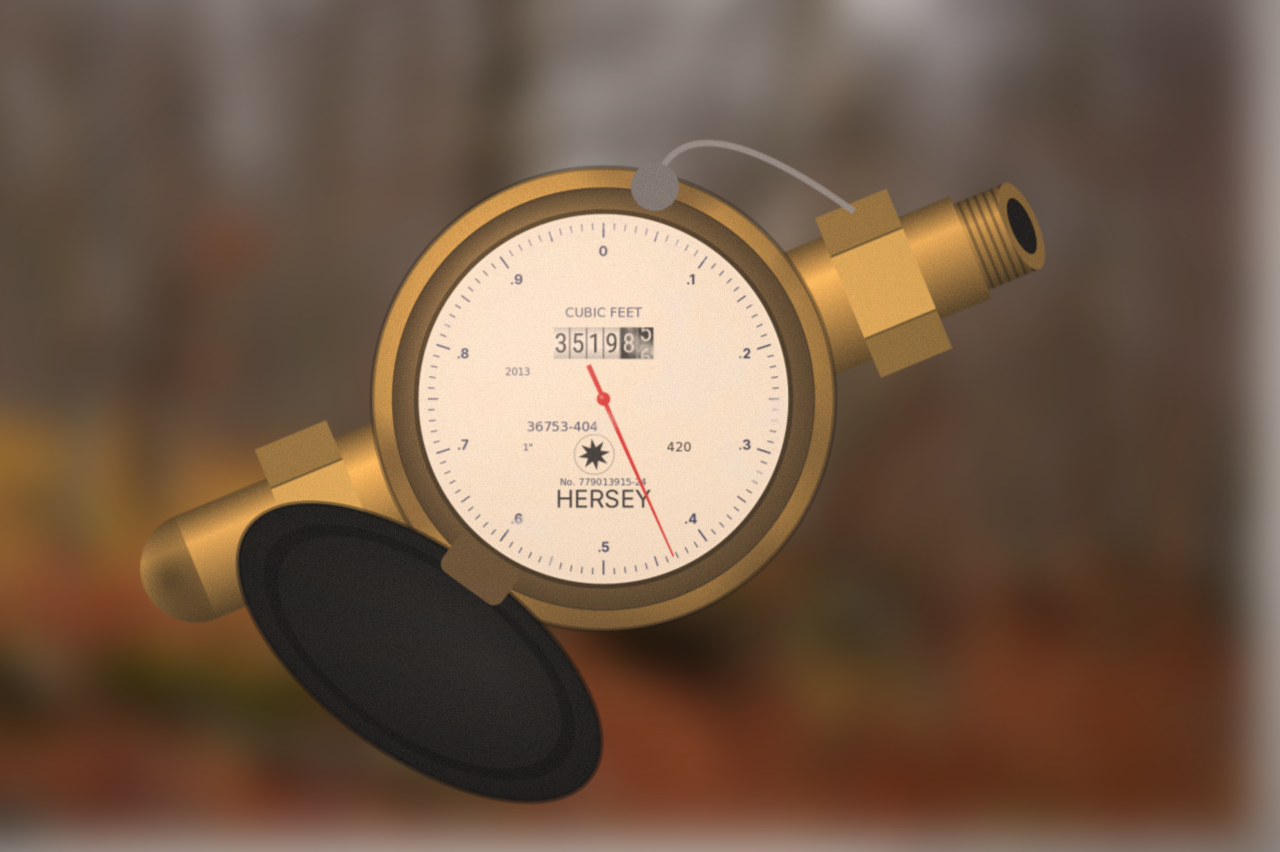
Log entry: ft³ 351985.43
